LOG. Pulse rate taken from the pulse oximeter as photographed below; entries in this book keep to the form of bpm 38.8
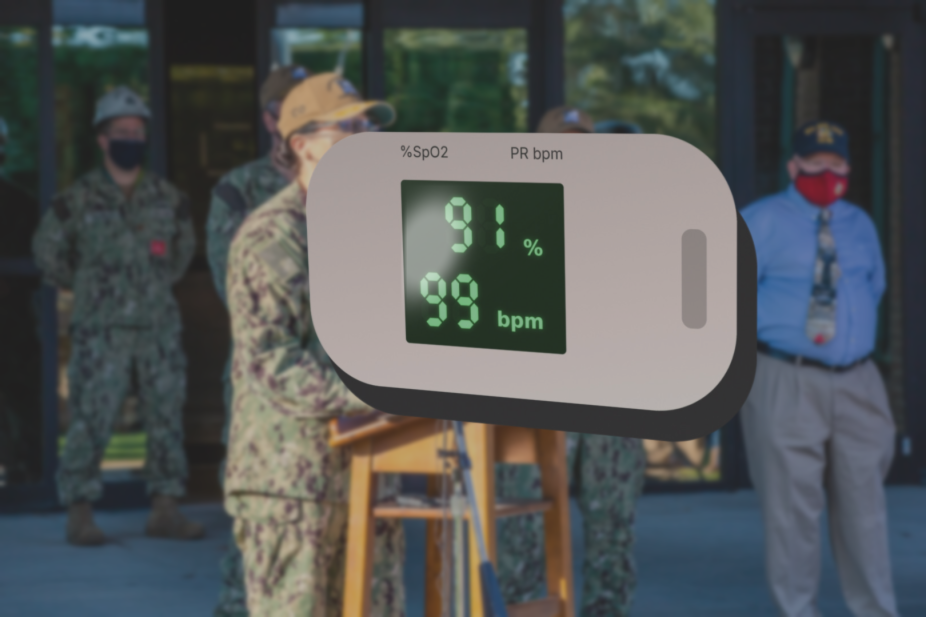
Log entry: bpm 99
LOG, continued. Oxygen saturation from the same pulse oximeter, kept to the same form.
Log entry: % 91
